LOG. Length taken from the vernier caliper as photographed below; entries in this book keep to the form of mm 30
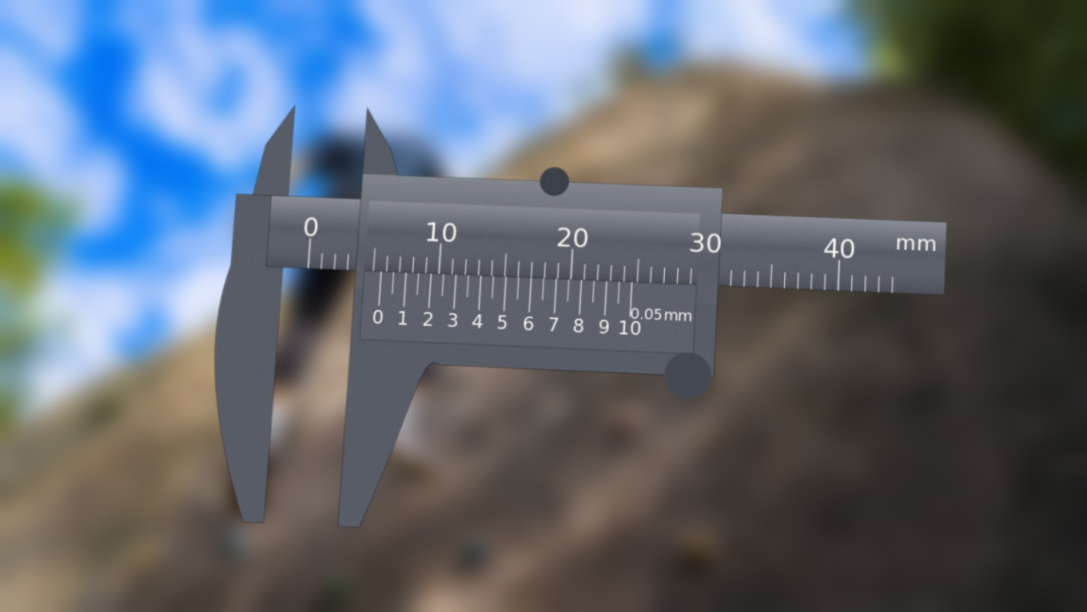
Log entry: mm 5.6
